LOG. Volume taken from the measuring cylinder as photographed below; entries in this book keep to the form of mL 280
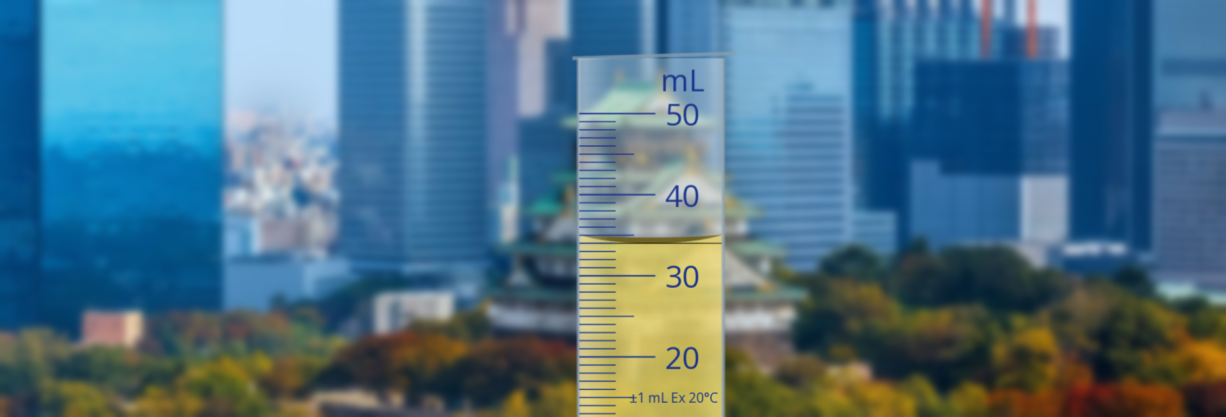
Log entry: mL 34
